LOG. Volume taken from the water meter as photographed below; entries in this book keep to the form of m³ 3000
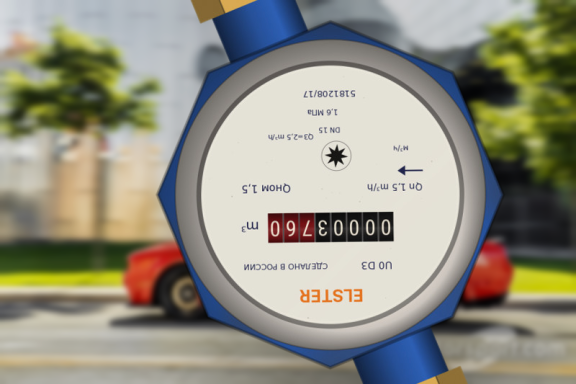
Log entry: m³ 3.760
